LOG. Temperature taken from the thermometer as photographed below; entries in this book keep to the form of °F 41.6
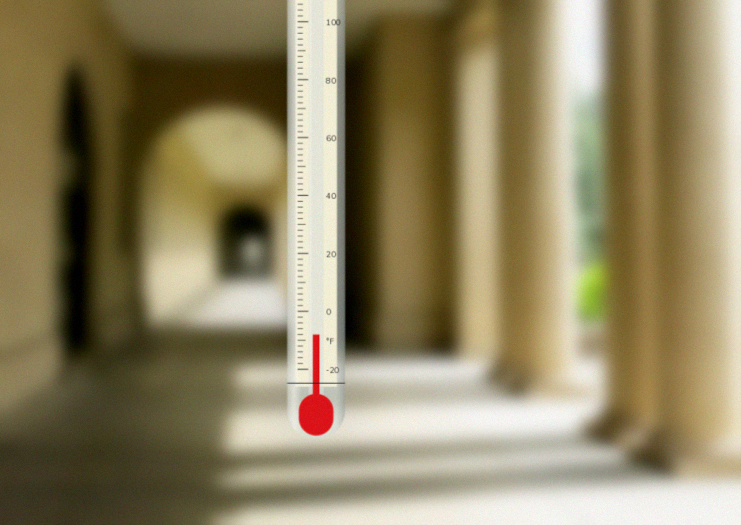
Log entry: °F -8
